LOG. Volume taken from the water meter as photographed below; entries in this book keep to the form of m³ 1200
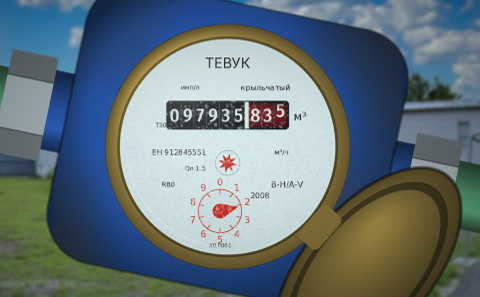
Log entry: m³ 97935.8352
